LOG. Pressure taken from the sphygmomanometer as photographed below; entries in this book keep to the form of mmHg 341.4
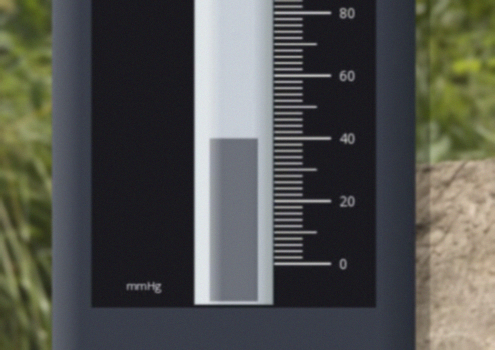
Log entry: mmHg 40
